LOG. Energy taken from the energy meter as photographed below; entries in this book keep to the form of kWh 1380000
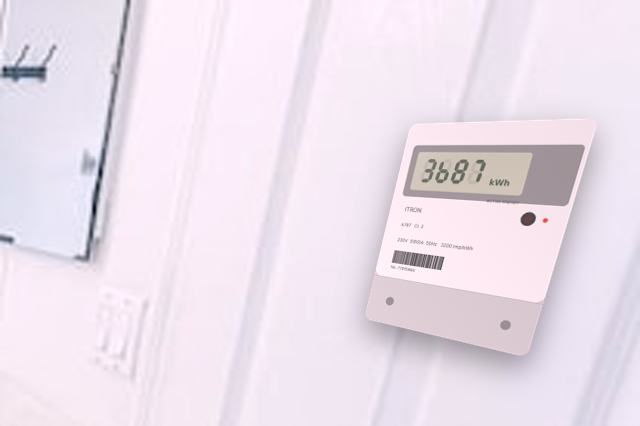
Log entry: kWh 3687
